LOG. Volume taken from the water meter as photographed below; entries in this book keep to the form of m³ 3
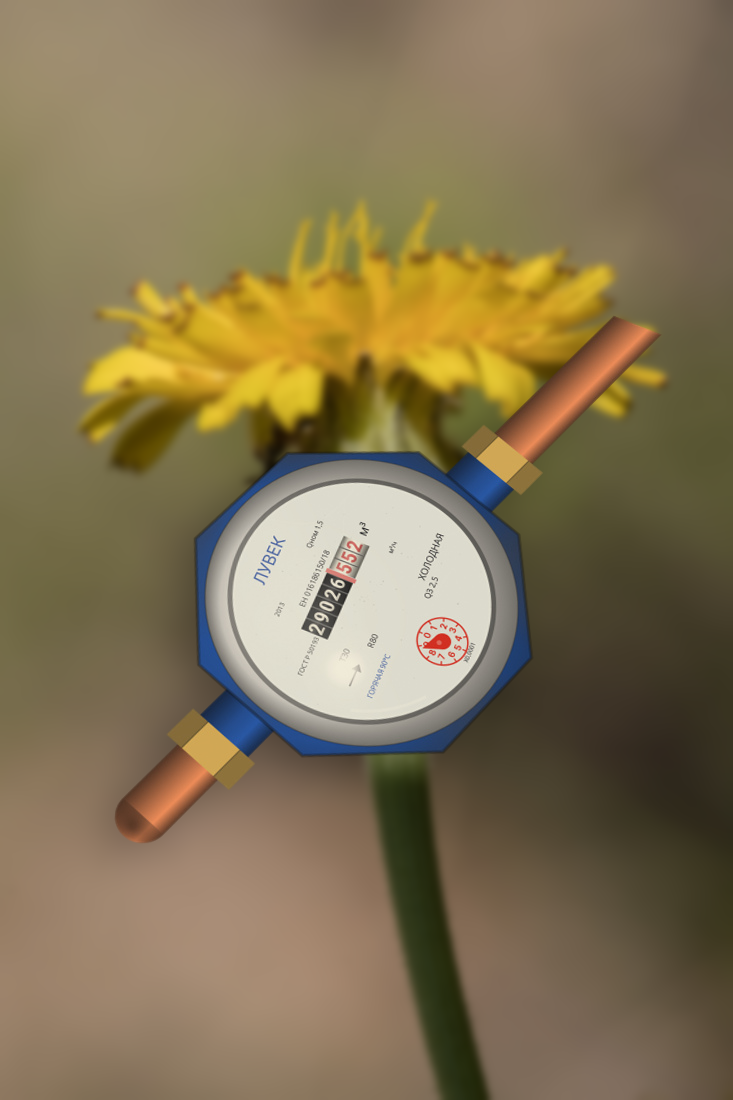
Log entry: m³ 29026.5528
